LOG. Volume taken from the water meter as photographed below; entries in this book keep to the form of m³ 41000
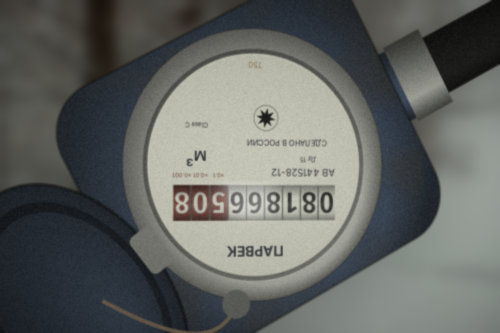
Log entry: m³ 81866.508
